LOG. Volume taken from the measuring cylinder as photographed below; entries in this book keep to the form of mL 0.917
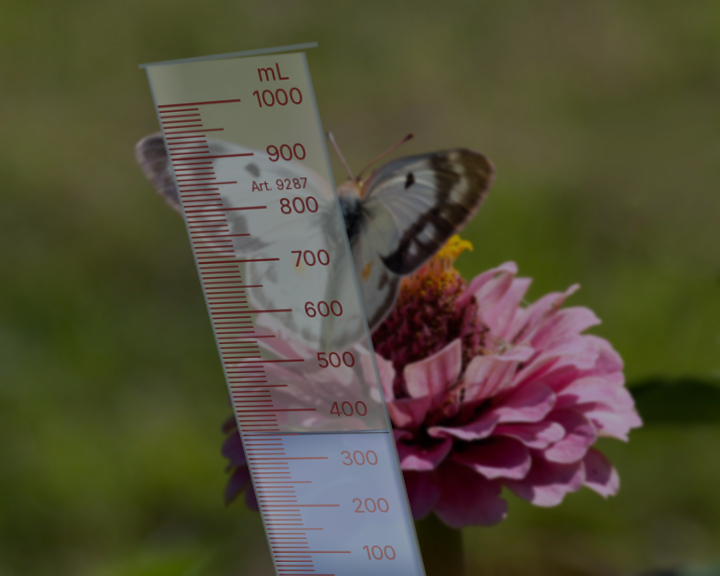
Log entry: mL 350
